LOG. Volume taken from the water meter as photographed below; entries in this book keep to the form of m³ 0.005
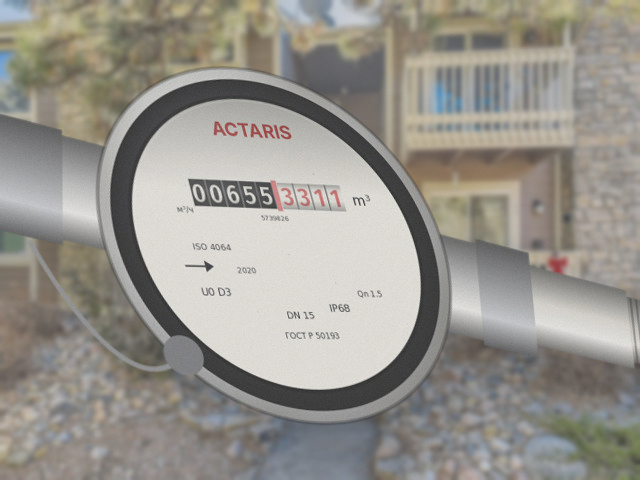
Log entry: m³ 655.3311
